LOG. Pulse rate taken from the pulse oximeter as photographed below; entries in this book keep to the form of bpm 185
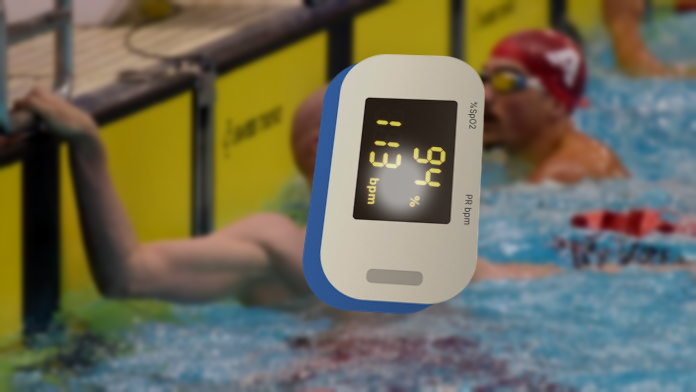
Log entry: bpm 113
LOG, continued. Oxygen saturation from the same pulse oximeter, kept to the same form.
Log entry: % 94
